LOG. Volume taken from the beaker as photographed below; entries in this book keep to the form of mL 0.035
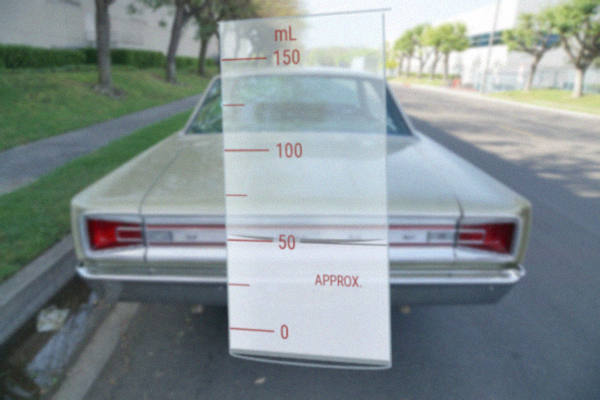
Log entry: mL 50
